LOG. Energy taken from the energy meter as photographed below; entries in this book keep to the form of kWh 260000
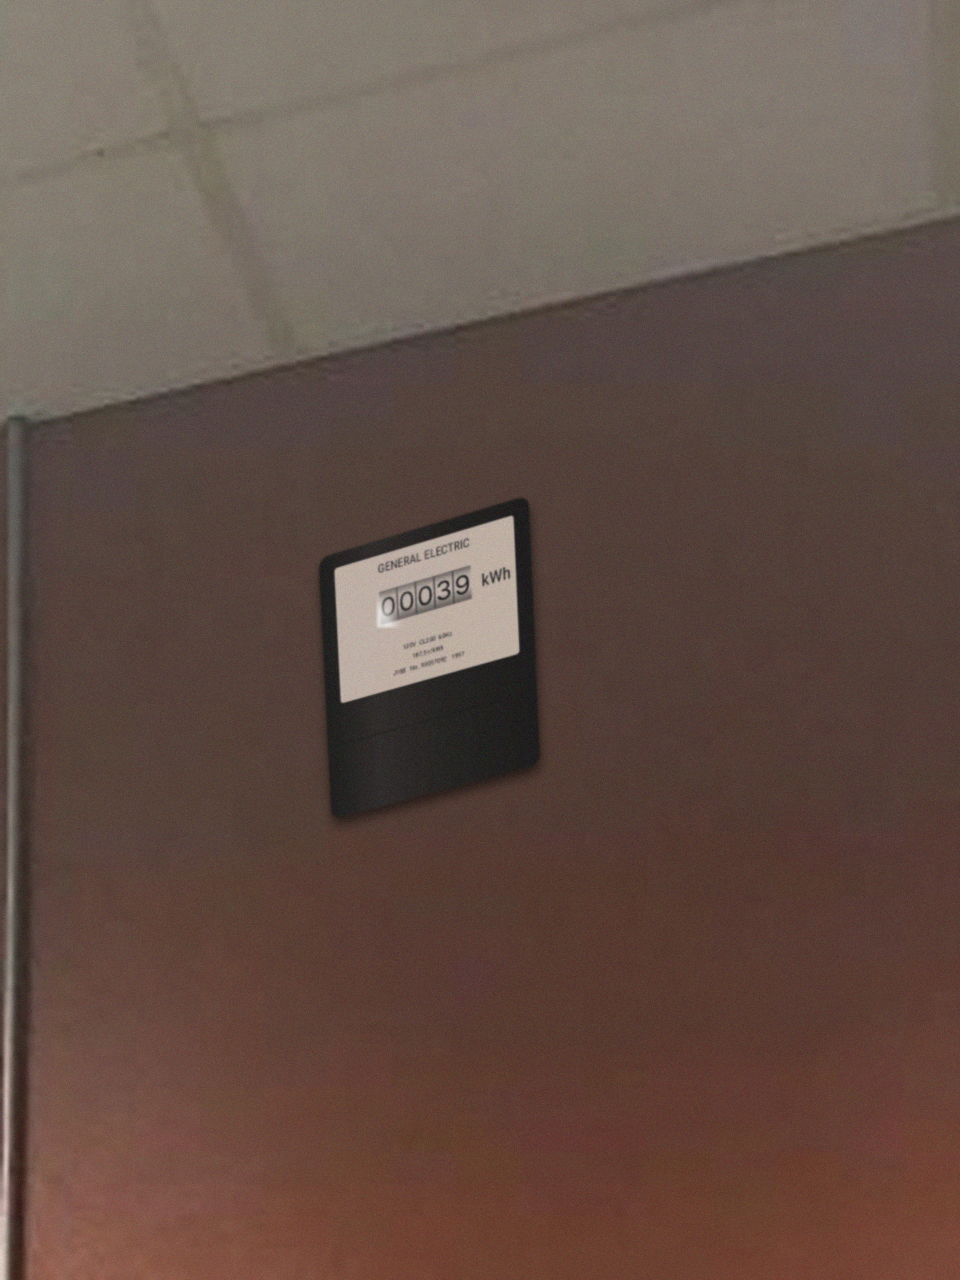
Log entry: kWh 39
